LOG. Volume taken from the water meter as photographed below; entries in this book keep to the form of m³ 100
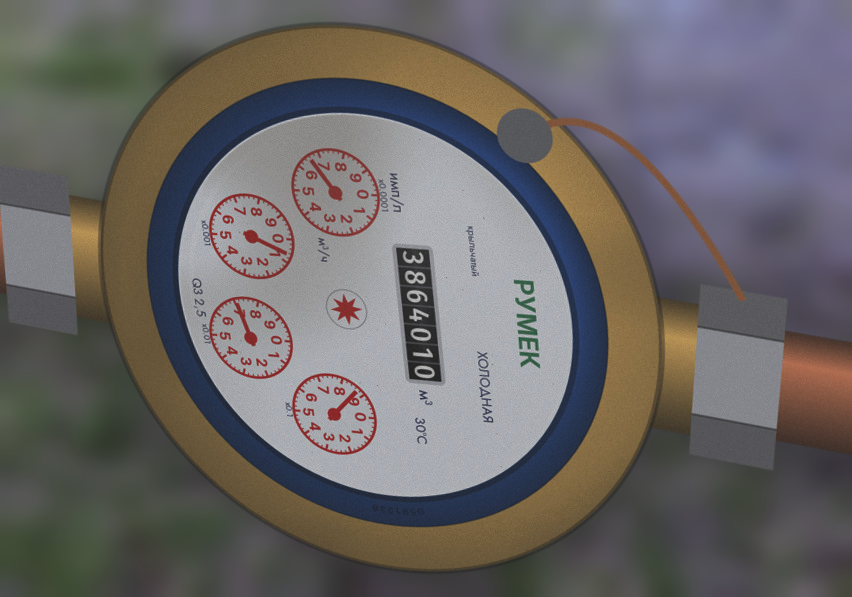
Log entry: m³ 3864010.8706
